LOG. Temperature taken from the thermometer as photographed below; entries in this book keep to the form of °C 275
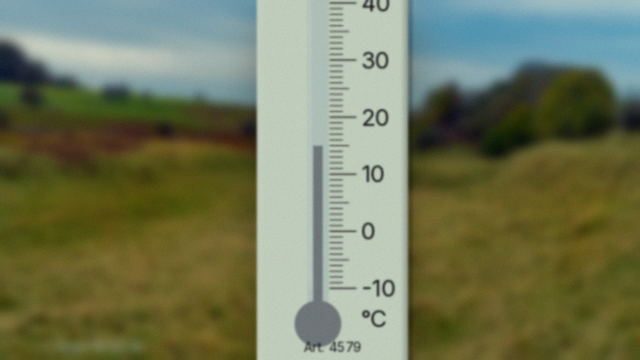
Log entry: °C 15
